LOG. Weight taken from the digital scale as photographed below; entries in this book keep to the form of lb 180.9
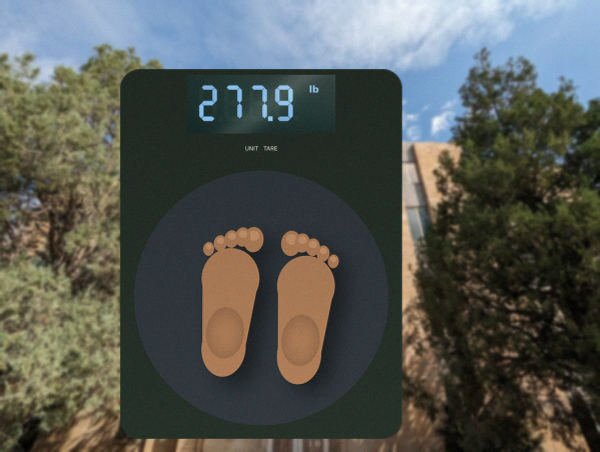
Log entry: lb 277.9
